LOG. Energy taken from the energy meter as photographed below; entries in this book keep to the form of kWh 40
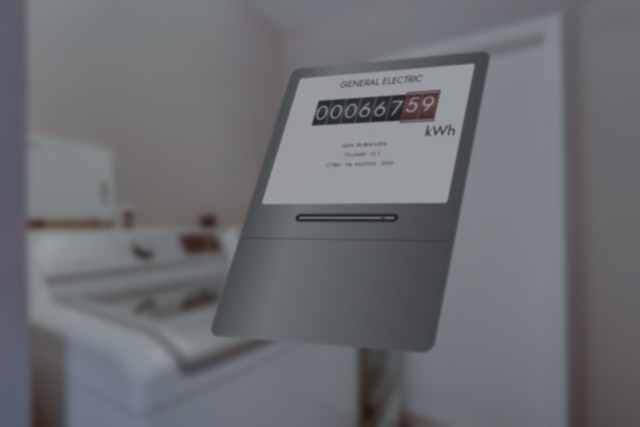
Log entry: kWh 667.59
